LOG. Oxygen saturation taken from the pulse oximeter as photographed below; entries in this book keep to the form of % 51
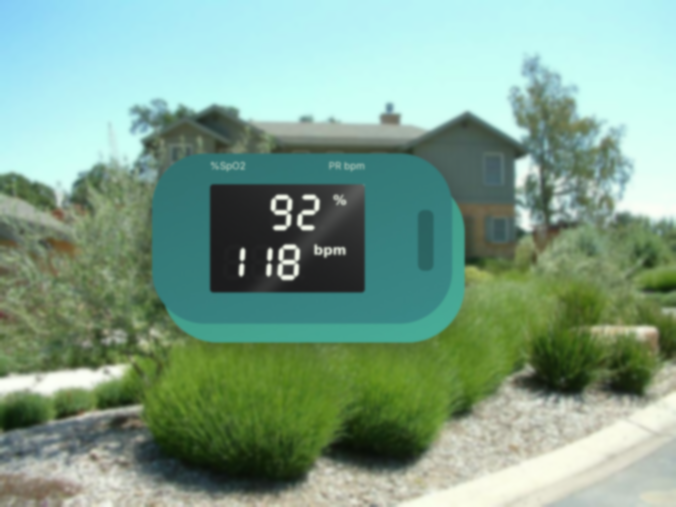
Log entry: % 92
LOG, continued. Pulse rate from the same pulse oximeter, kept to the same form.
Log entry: bpm 118
